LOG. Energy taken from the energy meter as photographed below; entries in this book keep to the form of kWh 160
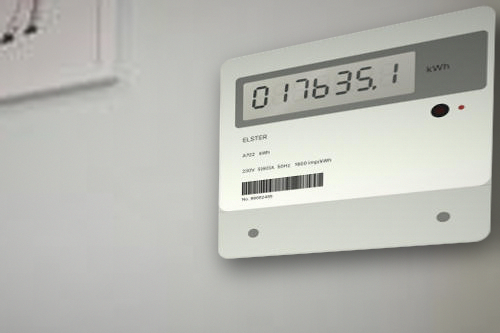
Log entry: kWh 17635.1
